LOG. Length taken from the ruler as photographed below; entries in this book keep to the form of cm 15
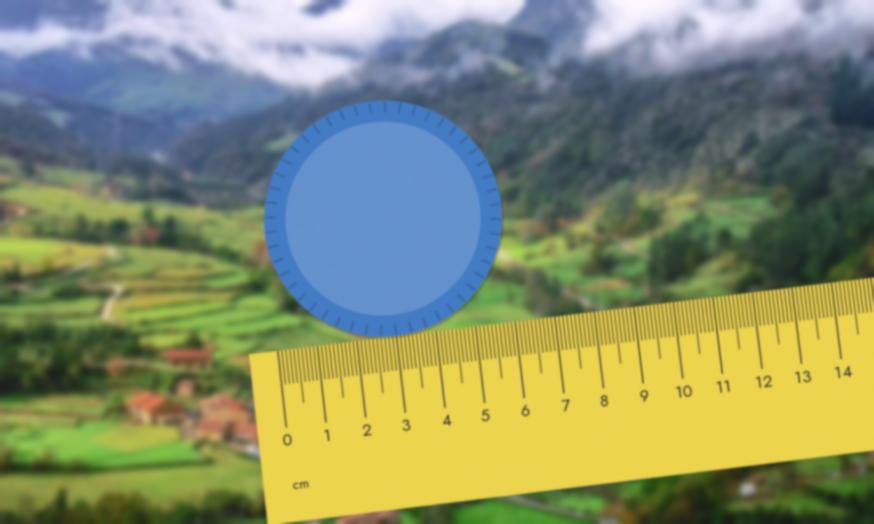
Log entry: cm 6
